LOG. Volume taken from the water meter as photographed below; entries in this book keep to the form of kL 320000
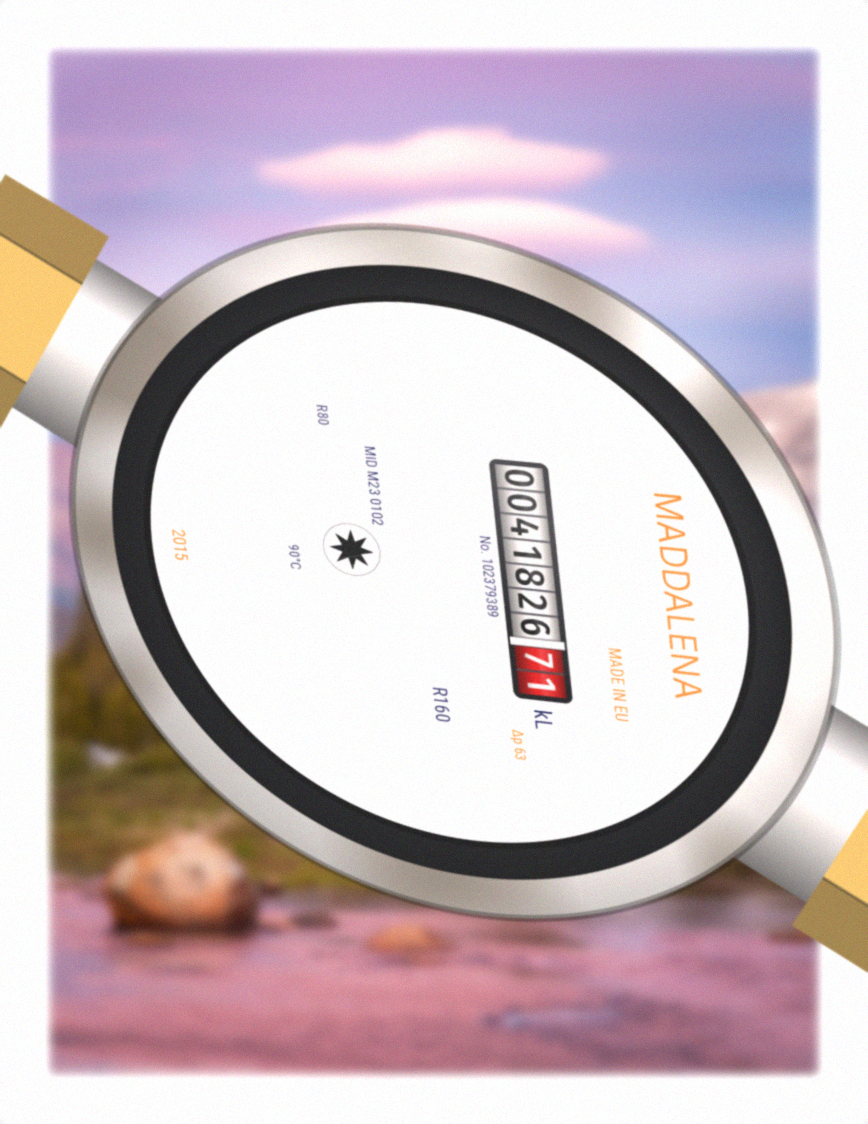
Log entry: kL 41826.71
